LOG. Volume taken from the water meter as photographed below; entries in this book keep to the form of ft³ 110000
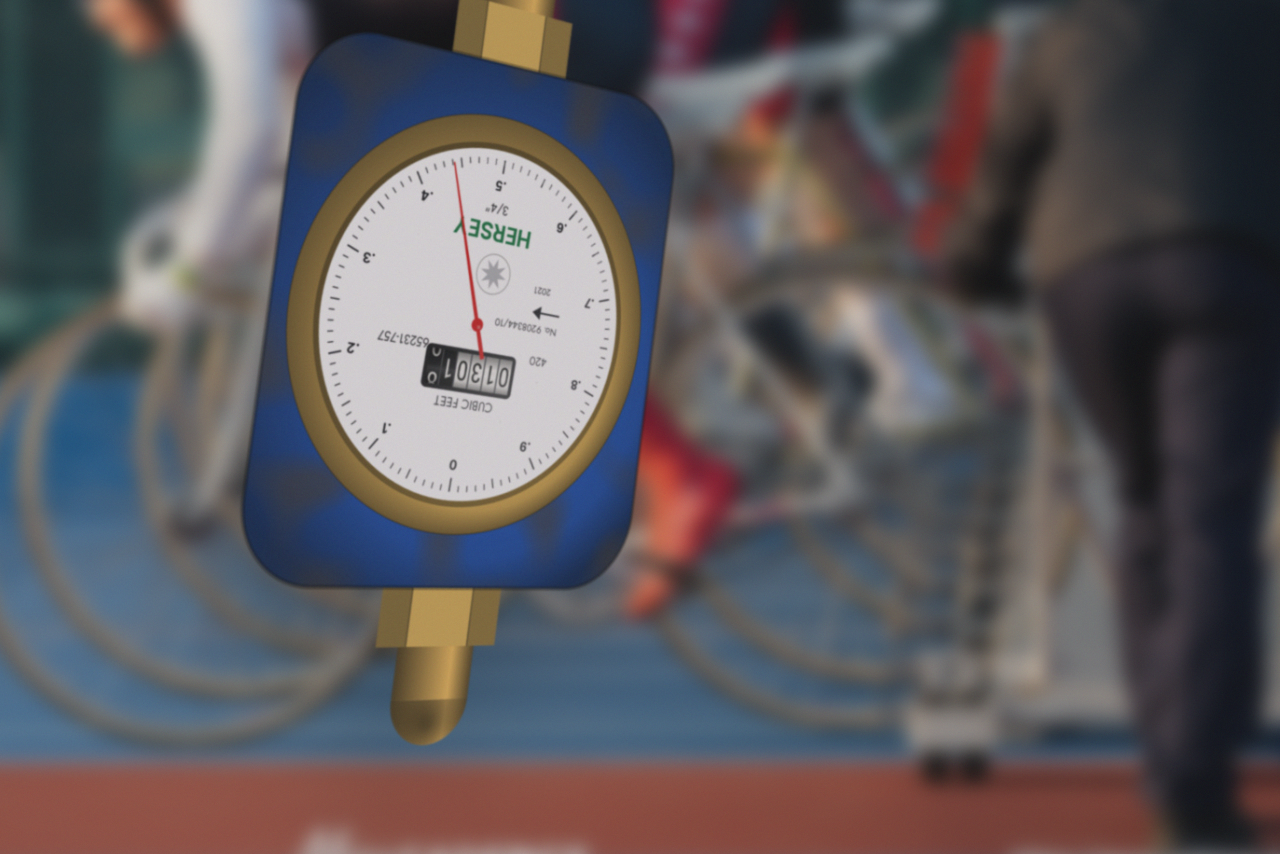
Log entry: ft³ 13018.44
